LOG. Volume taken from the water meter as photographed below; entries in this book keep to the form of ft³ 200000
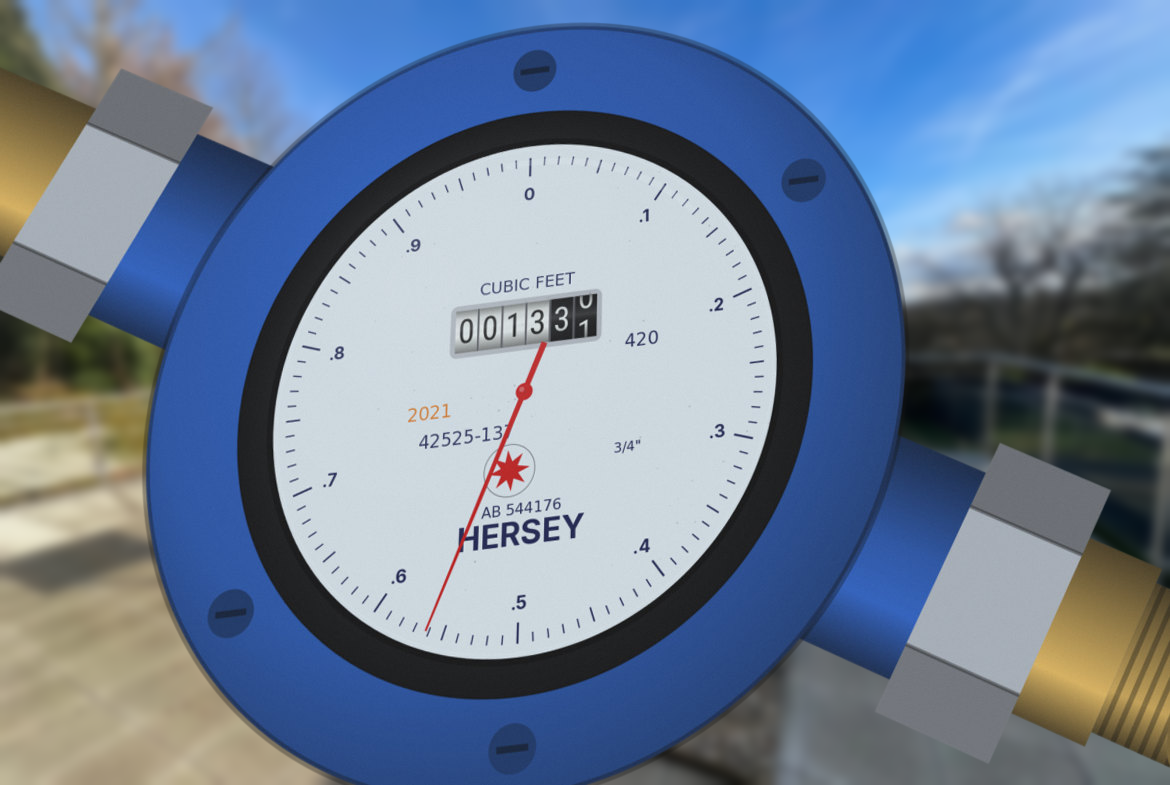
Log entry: ft³ 1330.56
